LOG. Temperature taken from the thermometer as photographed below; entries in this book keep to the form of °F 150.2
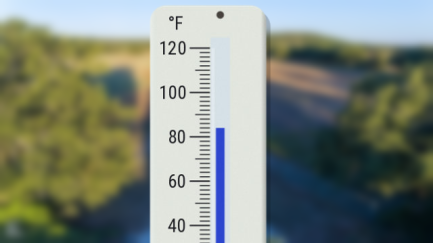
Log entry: °F 84
